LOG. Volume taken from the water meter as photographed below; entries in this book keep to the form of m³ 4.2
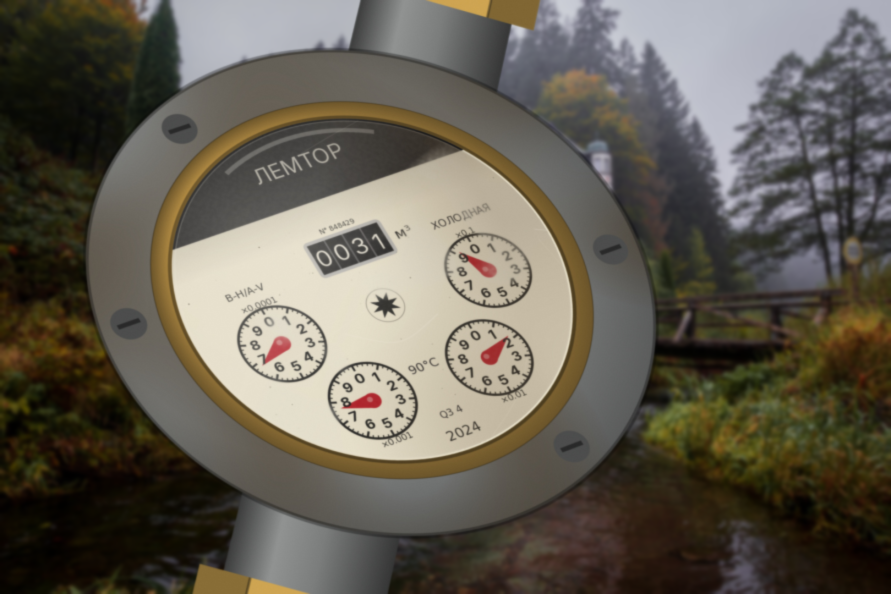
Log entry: m³ 30.9176
